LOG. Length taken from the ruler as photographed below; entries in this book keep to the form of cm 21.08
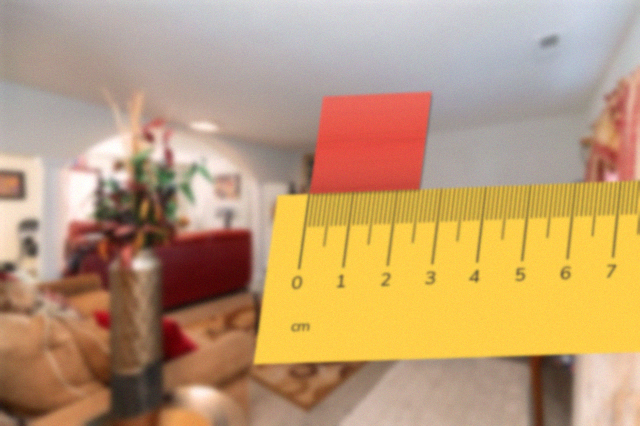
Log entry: cm 2.5
